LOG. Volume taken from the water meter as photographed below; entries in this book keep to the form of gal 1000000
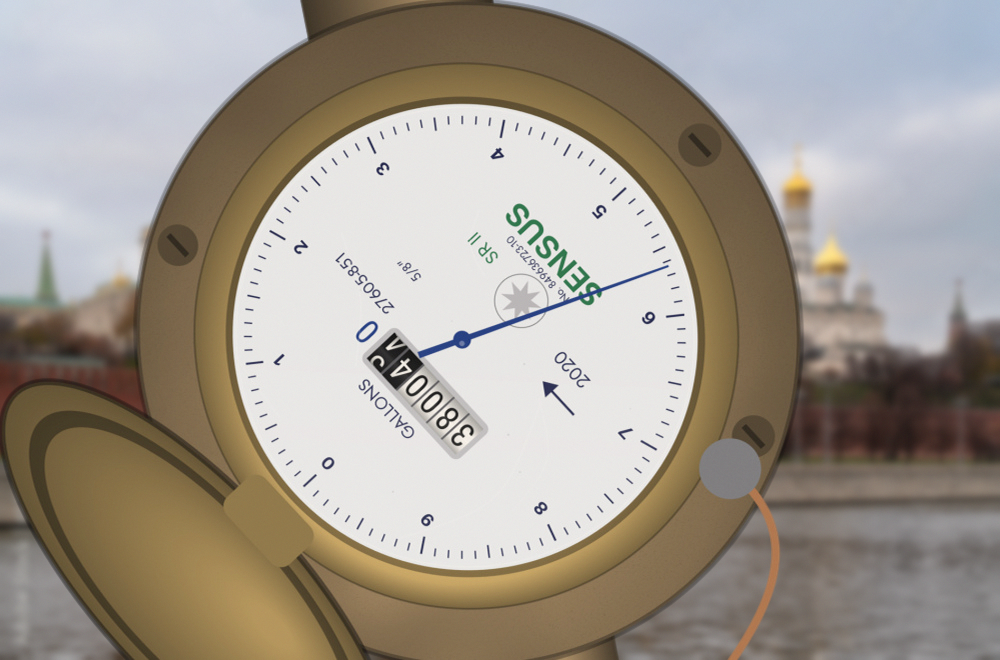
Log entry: gal 3800435.6
